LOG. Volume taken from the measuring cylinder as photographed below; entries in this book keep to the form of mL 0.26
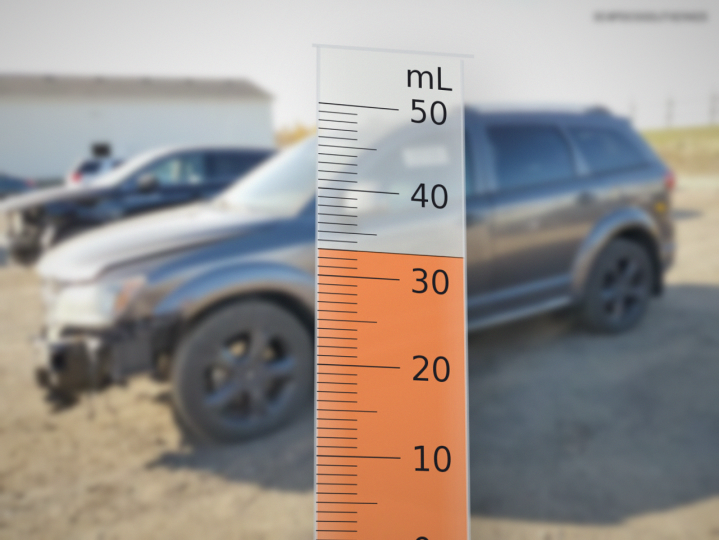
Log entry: mL 33
